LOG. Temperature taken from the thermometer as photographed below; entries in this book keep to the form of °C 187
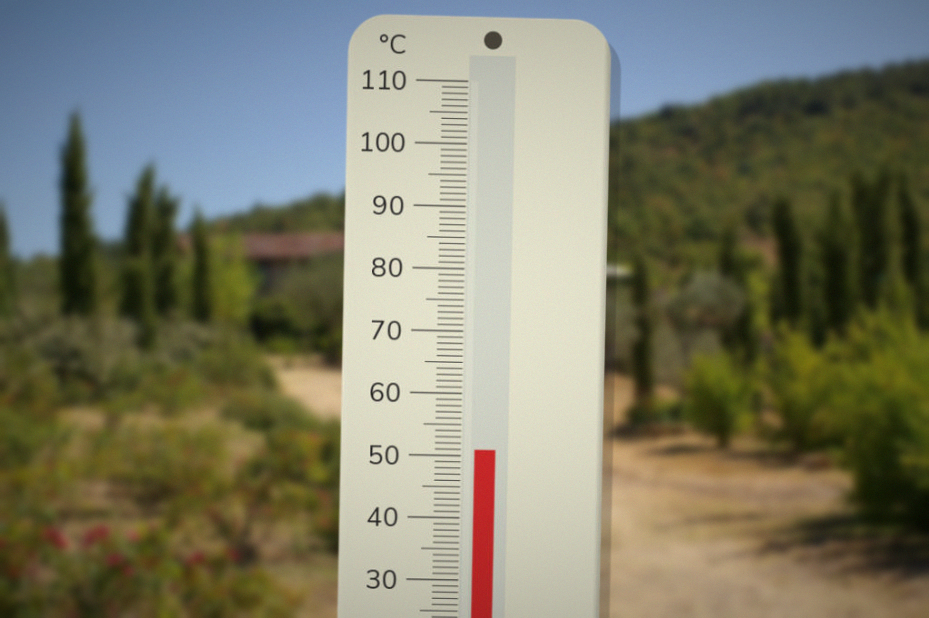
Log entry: °C 51
